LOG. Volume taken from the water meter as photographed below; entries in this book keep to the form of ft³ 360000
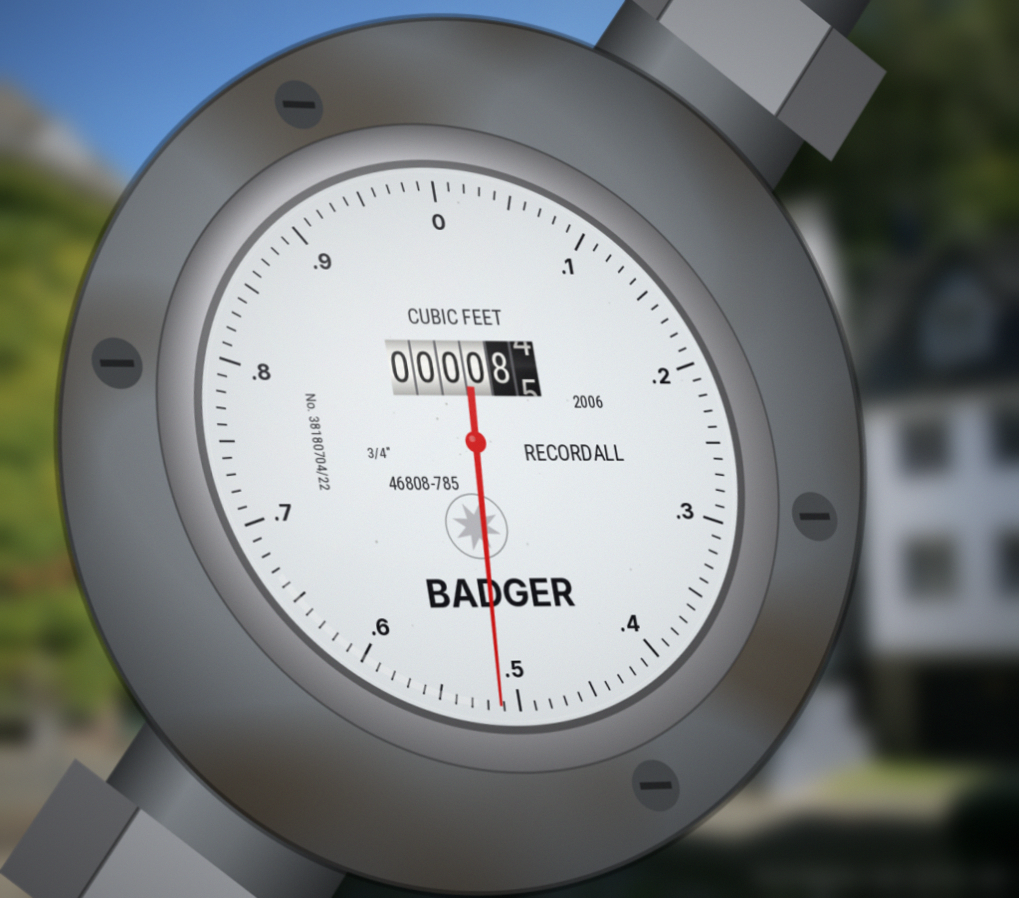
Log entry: ft³ 84.51
